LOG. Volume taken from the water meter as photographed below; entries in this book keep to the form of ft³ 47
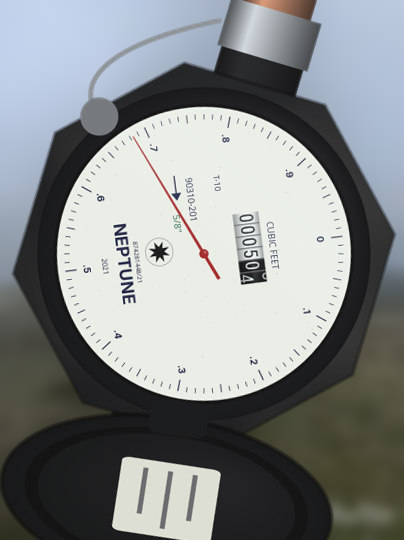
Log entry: ft³ 503.68
